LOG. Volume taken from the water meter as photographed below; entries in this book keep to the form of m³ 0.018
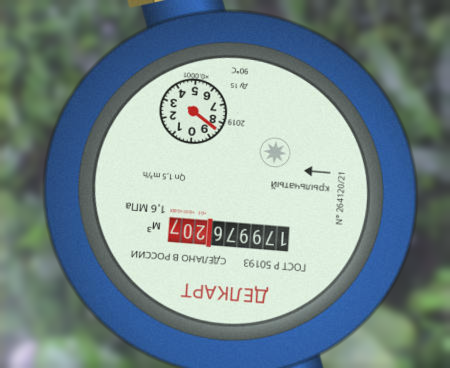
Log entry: m³ 179976.2068
